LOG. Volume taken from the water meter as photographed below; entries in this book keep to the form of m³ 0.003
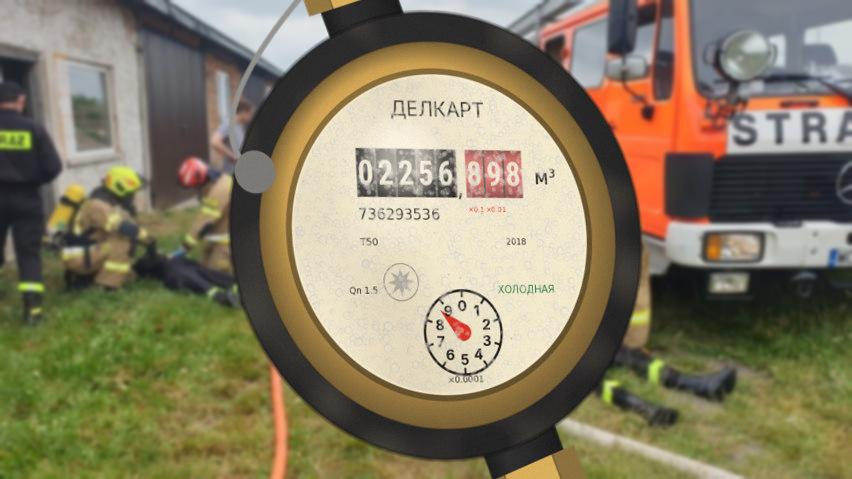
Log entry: m³ 2256.8988
